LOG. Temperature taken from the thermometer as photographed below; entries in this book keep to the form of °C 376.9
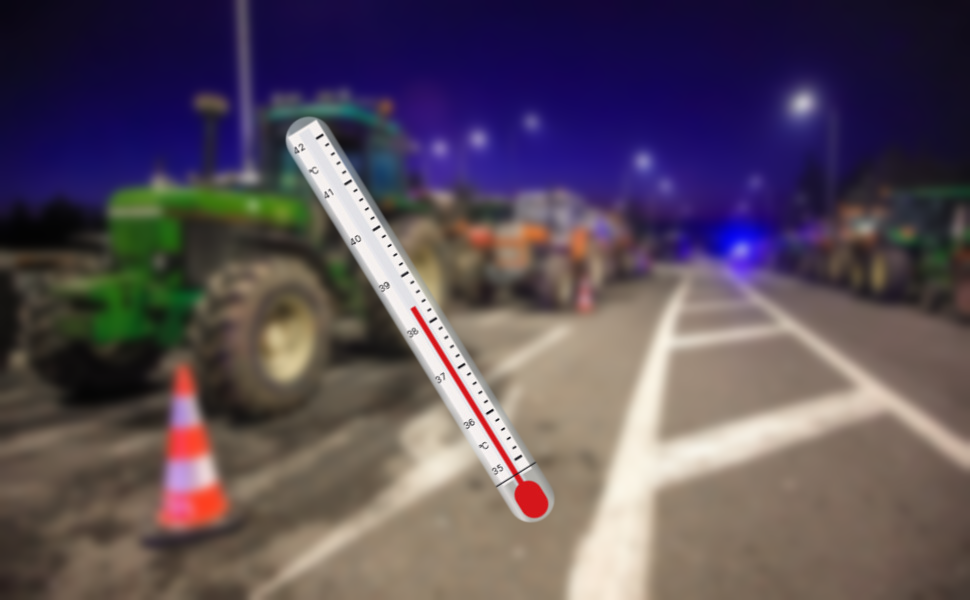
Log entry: °C 38.4
